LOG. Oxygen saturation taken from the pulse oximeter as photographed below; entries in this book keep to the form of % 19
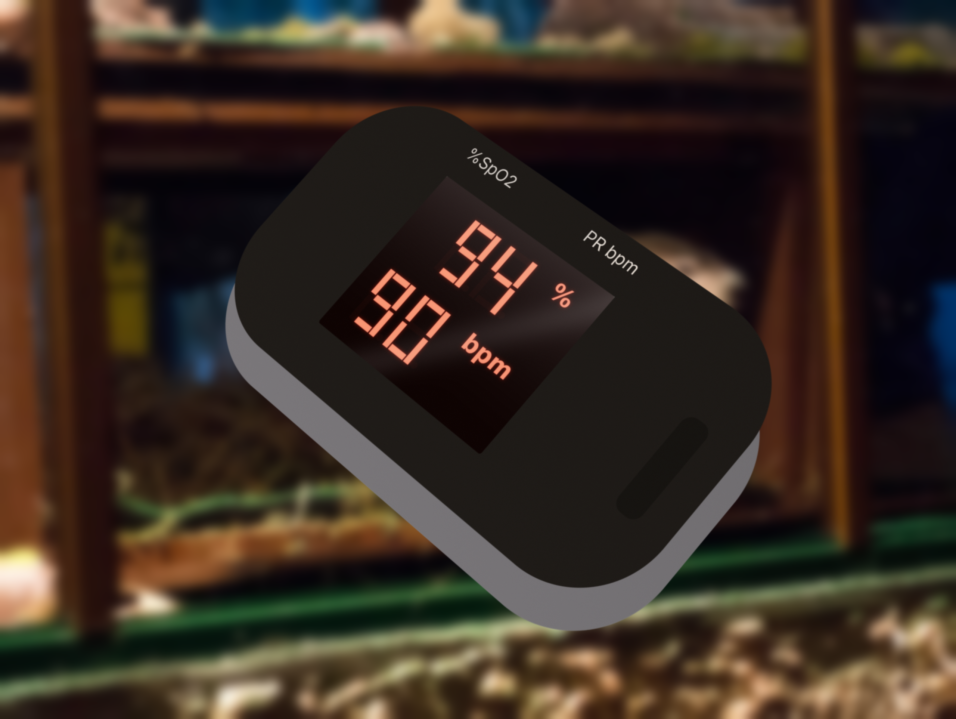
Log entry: % 94
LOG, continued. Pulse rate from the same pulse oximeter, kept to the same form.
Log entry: bpm 90
